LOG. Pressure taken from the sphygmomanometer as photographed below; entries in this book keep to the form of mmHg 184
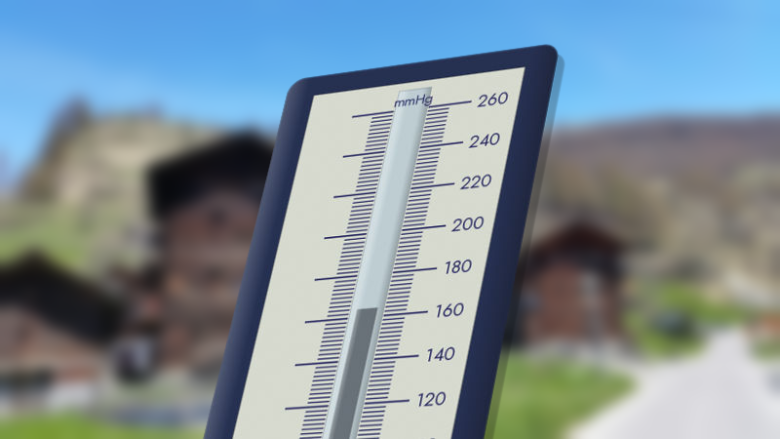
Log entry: mmHg 164
